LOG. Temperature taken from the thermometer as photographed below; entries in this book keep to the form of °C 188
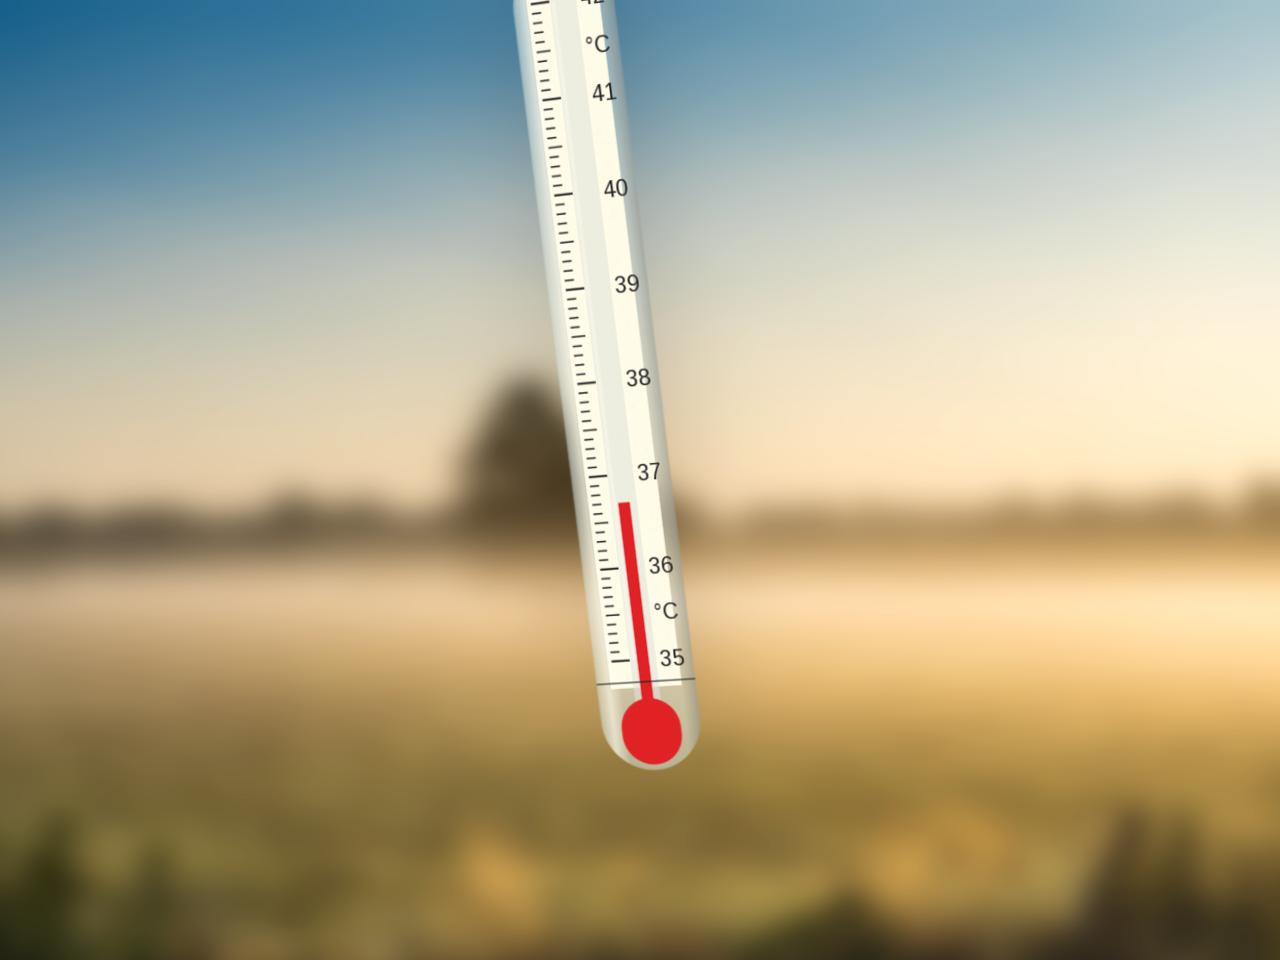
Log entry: °C 36.7
